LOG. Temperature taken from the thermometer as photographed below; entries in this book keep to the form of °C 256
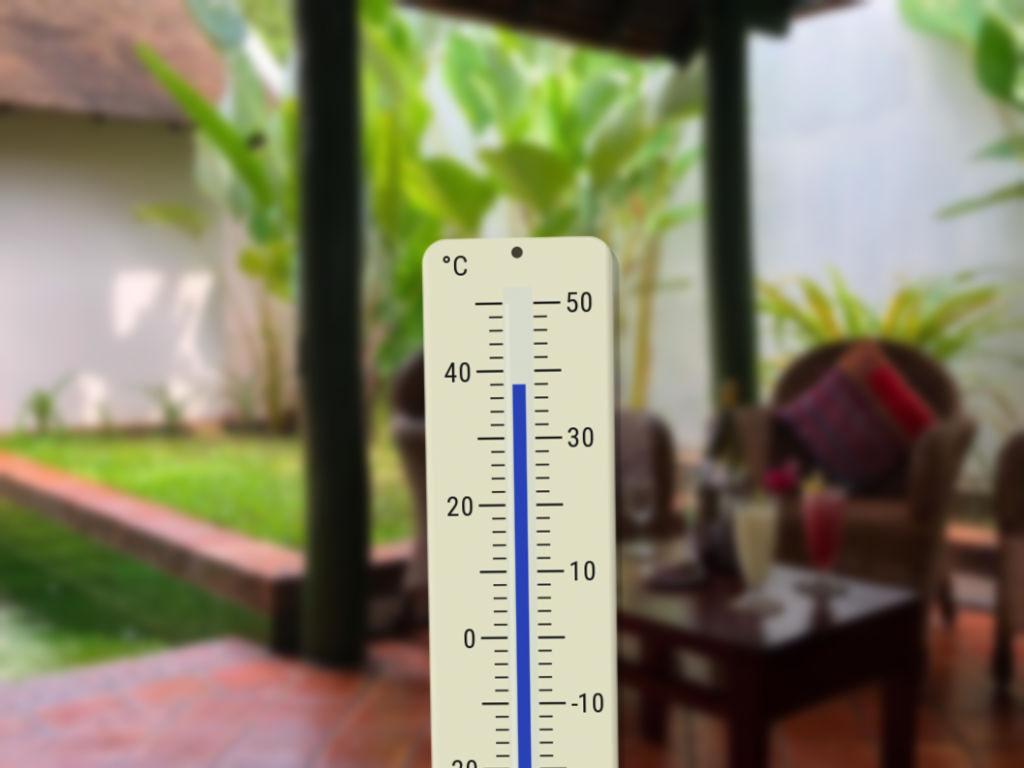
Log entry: °C 38
